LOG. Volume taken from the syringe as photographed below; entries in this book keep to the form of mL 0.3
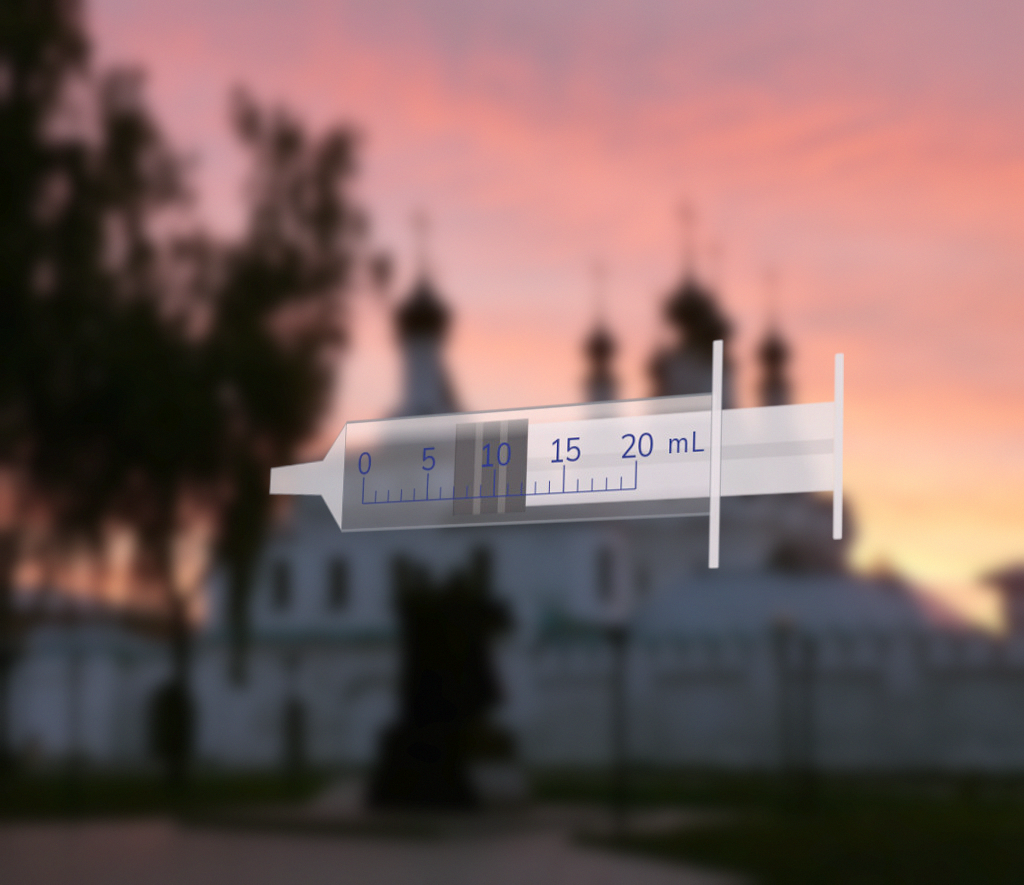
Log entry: mL 7
